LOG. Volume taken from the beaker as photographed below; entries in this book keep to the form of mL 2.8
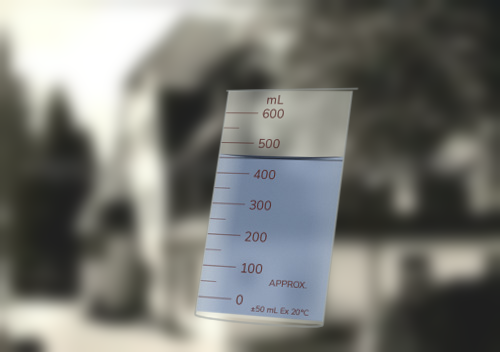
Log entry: mL 450
